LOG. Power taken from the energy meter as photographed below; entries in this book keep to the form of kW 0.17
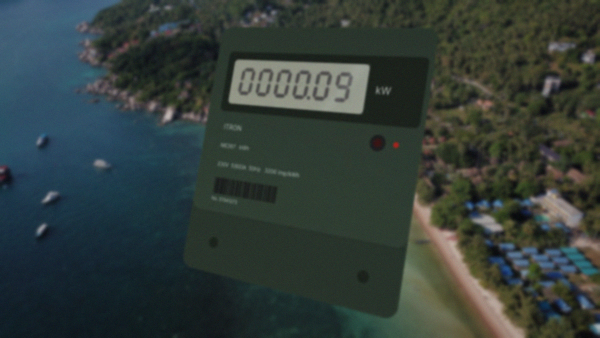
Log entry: kW 0.09
